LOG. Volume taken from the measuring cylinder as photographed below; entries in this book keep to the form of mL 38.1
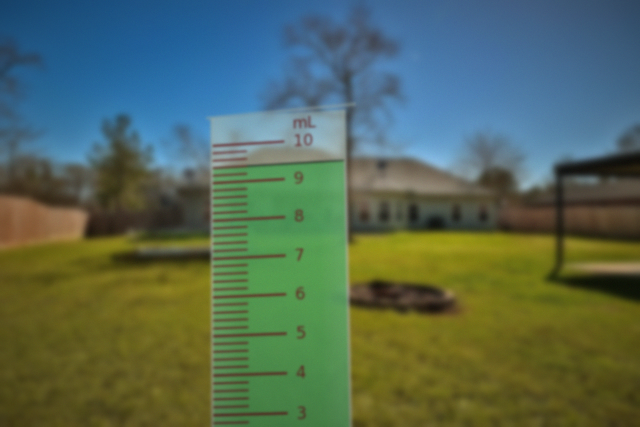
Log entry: mL 9.4
